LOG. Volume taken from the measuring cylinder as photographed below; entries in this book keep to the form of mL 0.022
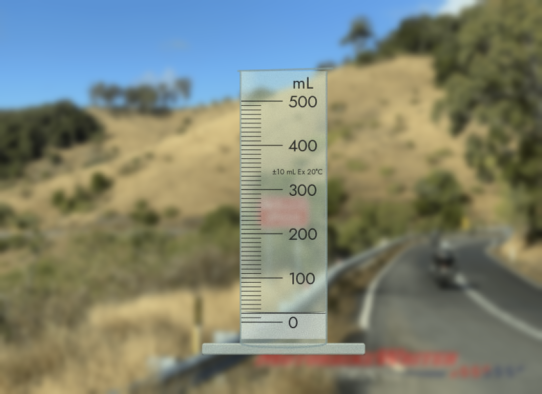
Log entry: mL 20
